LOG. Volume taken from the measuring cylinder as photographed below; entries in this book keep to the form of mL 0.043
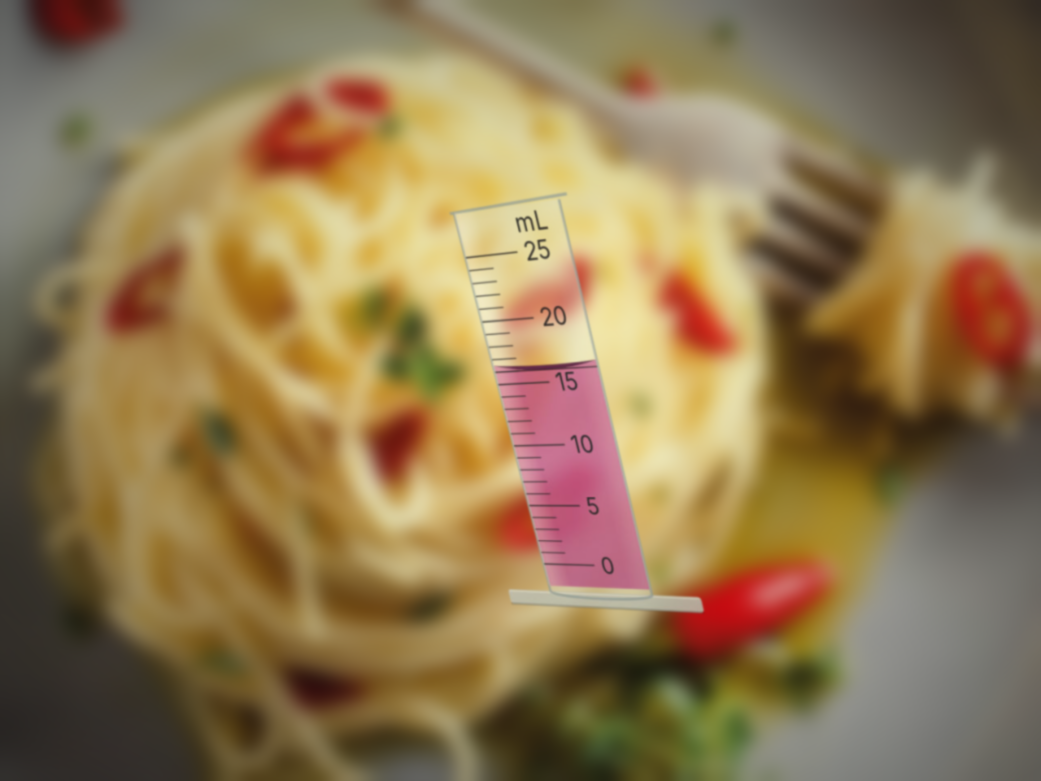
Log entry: mL 16
